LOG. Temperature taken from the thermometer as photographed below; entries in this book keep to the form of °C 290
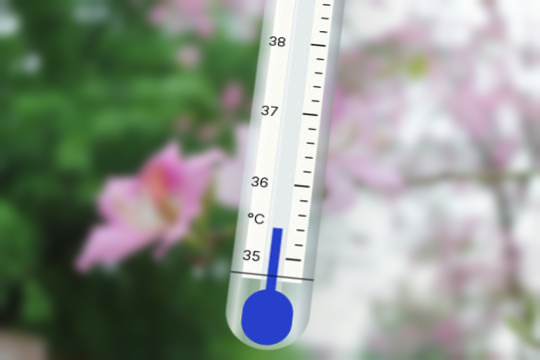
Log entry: °C 35.4
